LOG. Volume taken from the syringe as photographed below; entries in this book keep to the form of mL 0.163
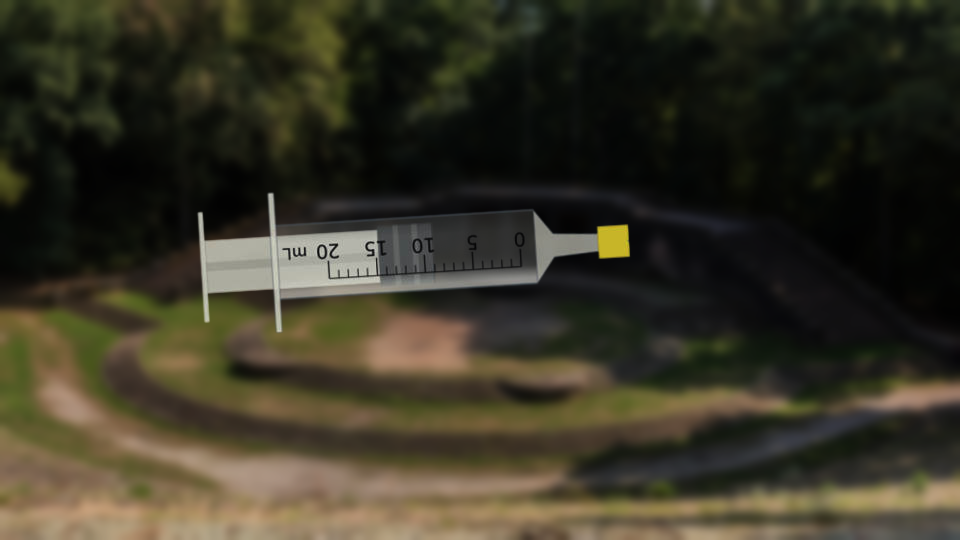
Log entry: mL 9
